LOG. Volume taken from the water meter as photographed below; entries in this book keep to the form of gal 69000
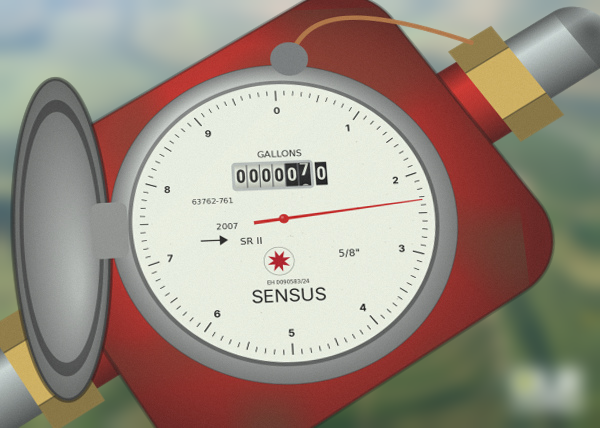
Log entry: gal 72.3
